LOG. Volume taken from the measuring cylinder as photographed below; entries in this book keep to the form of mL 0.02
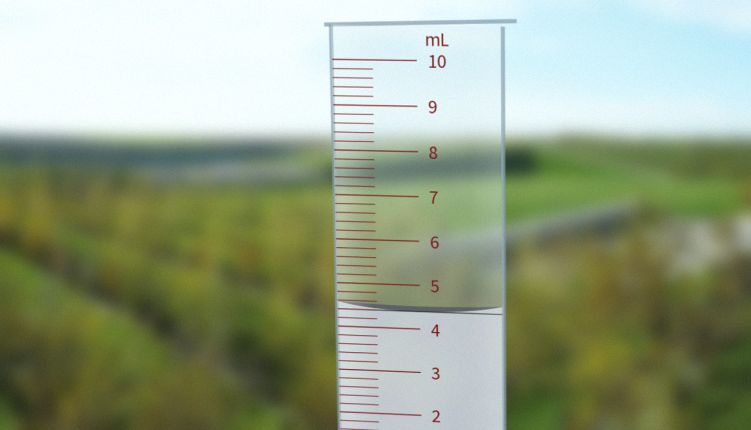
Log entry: mL 4.4
